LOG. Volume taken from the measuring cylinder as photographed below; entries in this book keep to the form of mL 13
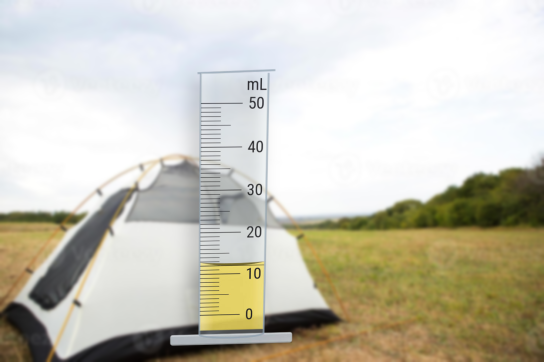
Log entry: mL 12
